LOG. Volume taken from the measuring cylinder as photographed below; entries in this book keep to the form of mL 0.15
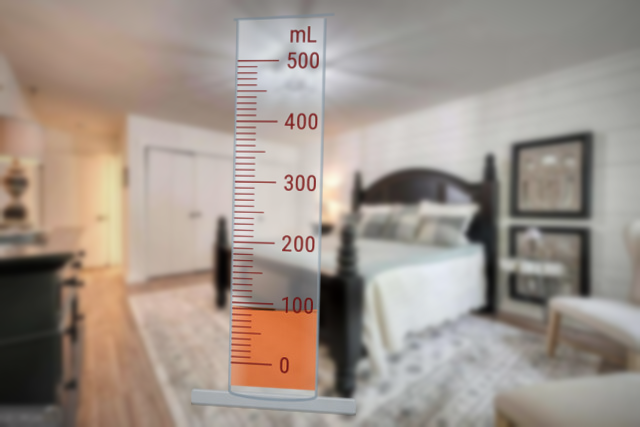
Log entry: mL 90
